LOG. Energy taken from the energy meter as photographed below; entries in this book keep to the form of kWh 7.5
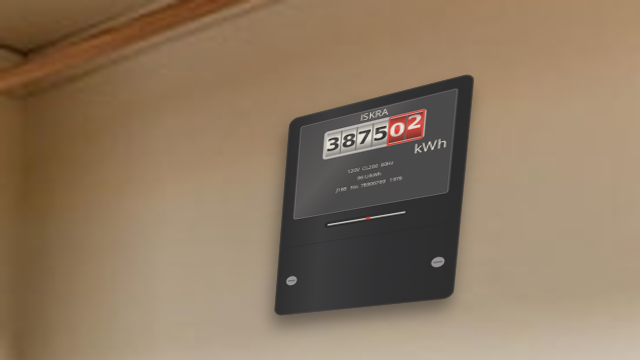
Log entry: kWh 3875.02
